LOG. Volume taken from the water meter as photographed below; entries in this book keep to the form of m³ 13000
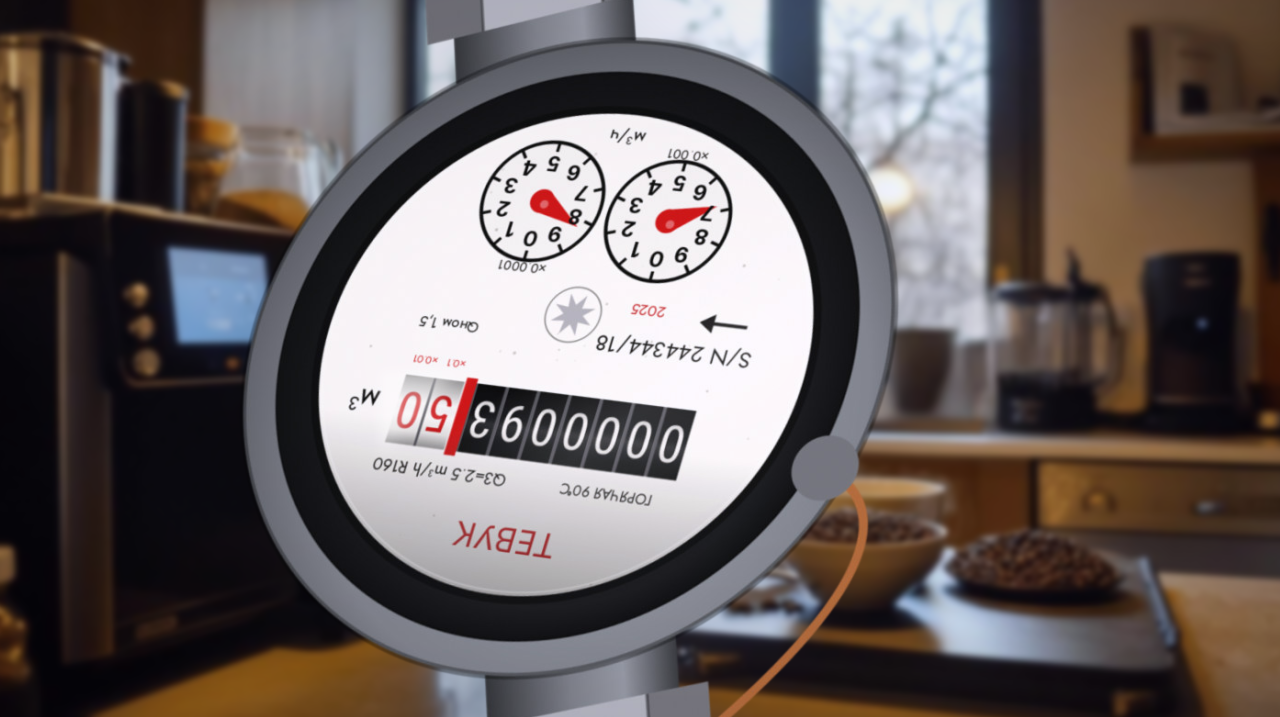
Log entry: m³ 93.5068
